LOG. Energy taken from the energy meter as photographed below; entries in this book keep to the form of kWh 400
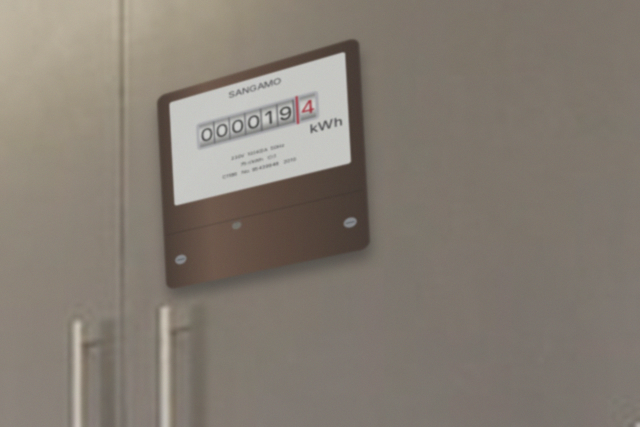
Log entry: kWh 19.4
